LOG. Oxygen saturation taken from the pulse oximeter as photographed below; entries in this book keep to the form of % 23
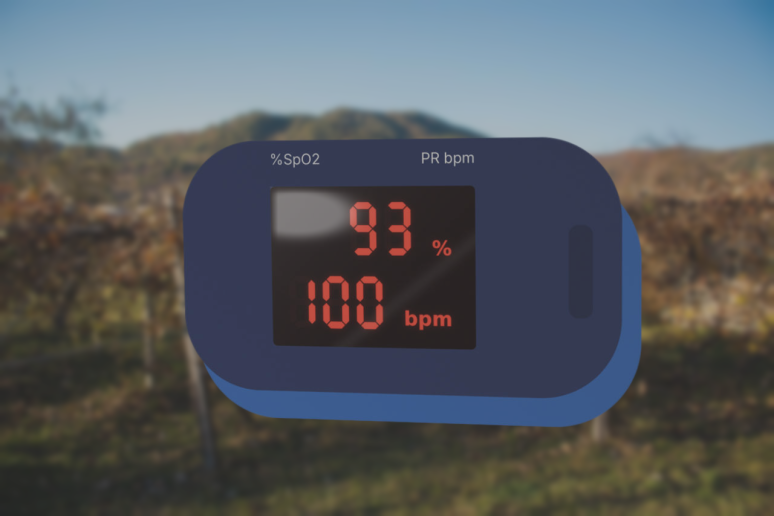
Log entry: % 93
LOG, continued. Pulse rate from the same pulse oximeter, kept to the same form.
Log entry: bpm 100
